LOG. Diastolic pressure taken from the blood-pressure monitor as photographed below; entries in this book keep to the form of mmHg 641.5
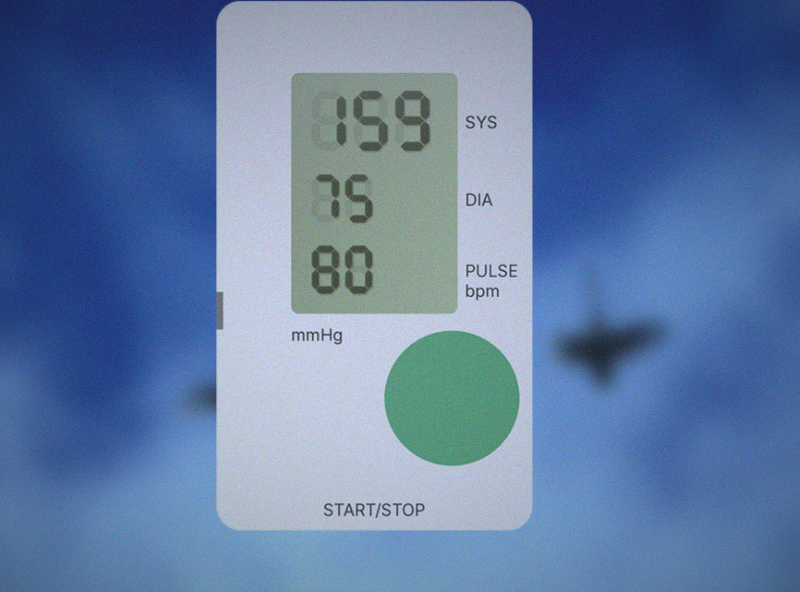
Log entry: mmHg 75
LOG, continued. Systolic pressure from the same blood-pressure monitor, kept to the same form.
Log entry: mmHg 159
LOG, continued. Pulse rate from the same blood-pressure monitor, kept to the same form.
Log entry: bpm 80
